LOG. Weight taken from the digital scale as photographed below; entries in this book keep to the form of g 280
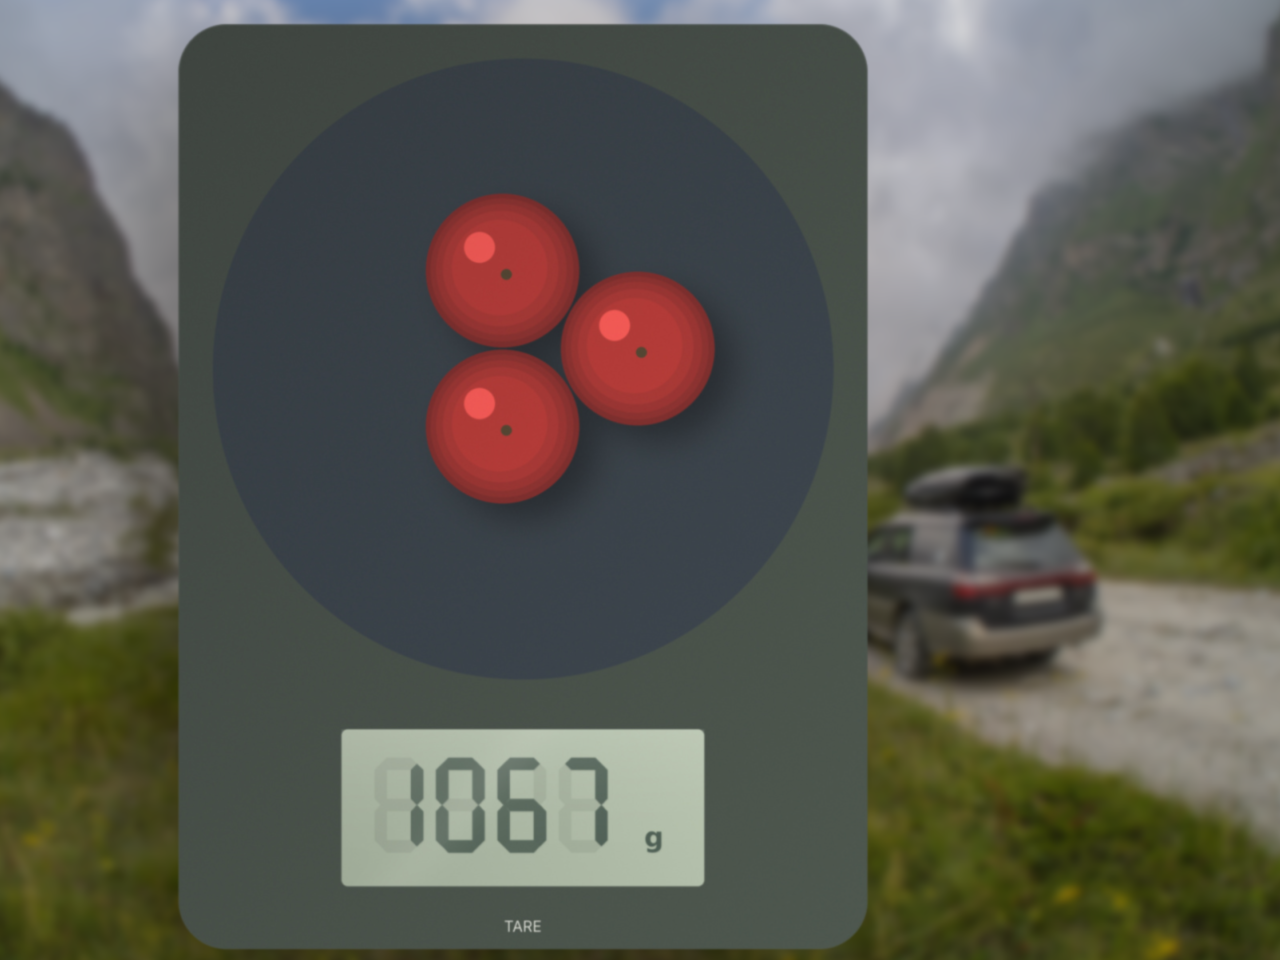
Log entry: g 1067
